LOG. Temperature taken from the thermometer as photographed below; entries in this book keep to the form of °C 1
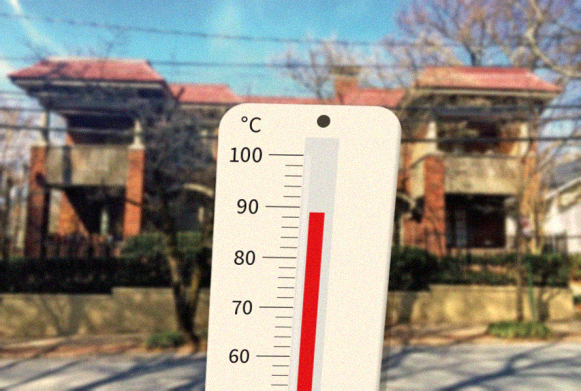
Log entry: °C 89
